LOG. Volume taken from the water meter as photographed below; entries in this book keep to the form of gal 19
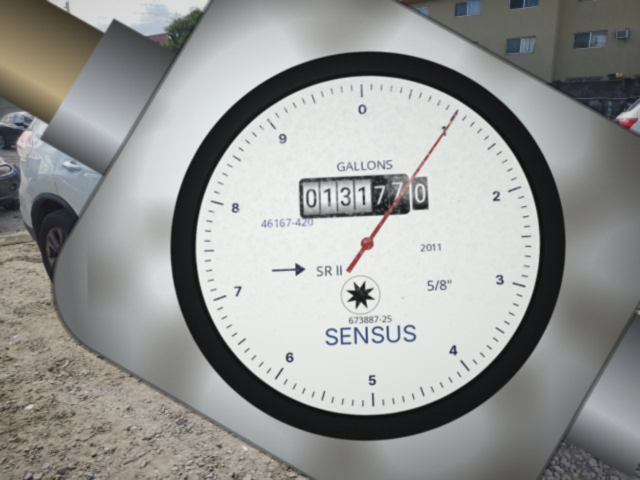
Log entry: gal 131771.0
